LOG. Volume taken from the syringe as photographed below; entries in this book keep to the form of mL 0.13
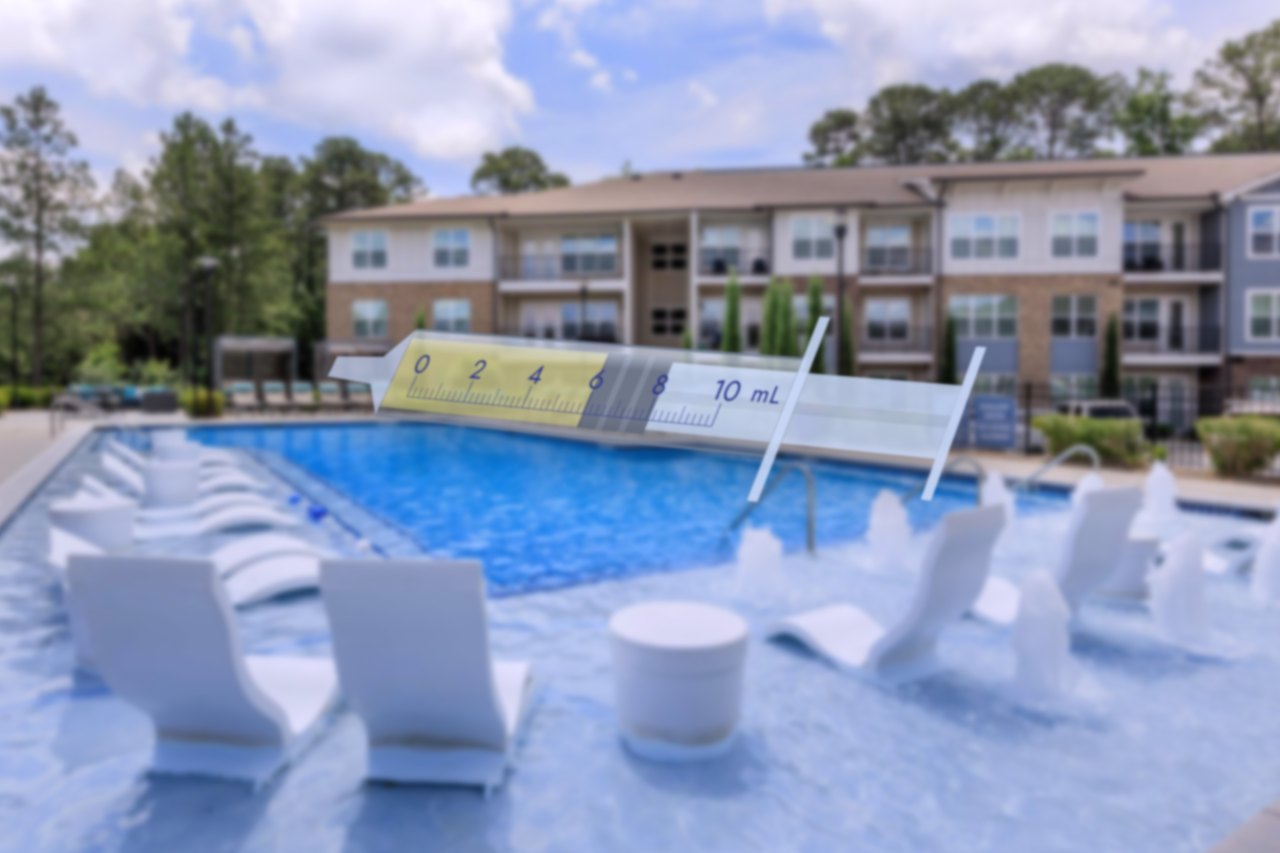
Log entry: mL 6
